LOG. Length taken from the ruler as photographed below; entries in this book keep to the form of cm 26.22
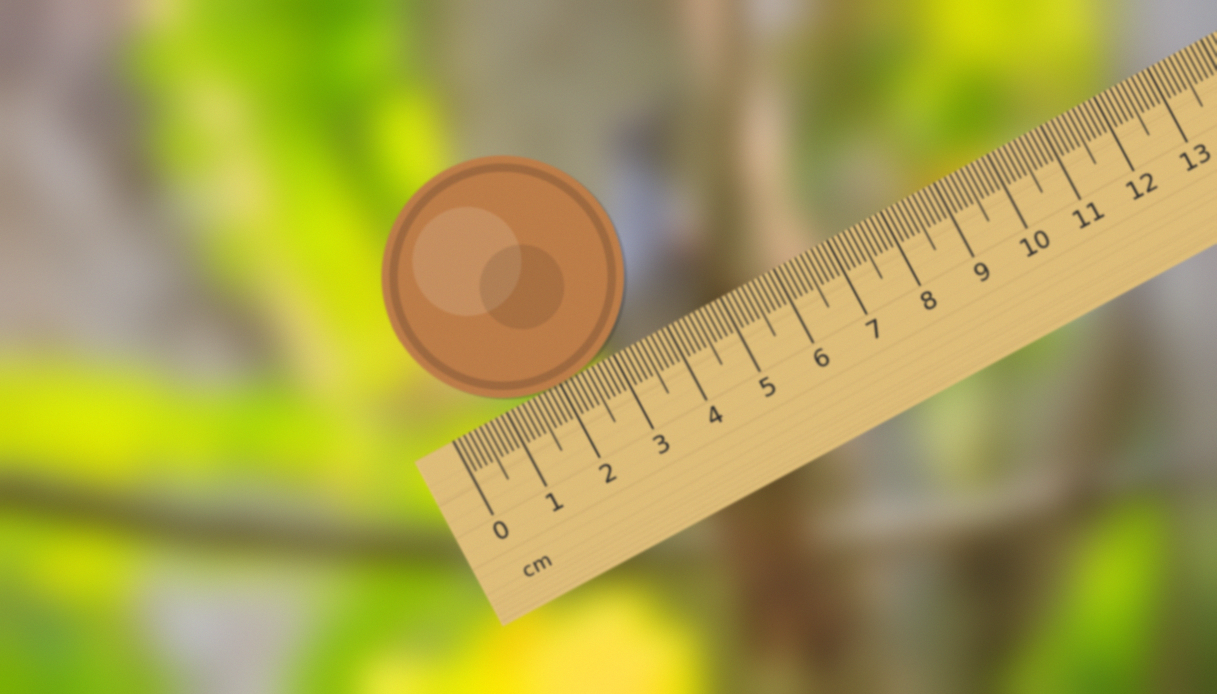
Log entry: cm 4
